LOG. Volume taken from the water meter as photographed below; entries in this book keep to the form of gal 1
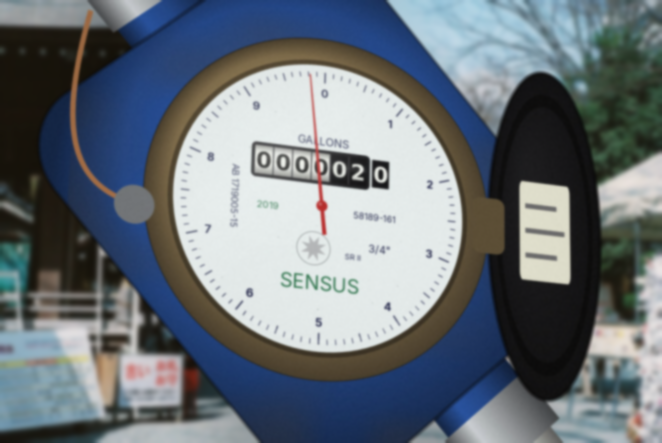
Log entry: gal 19.8
